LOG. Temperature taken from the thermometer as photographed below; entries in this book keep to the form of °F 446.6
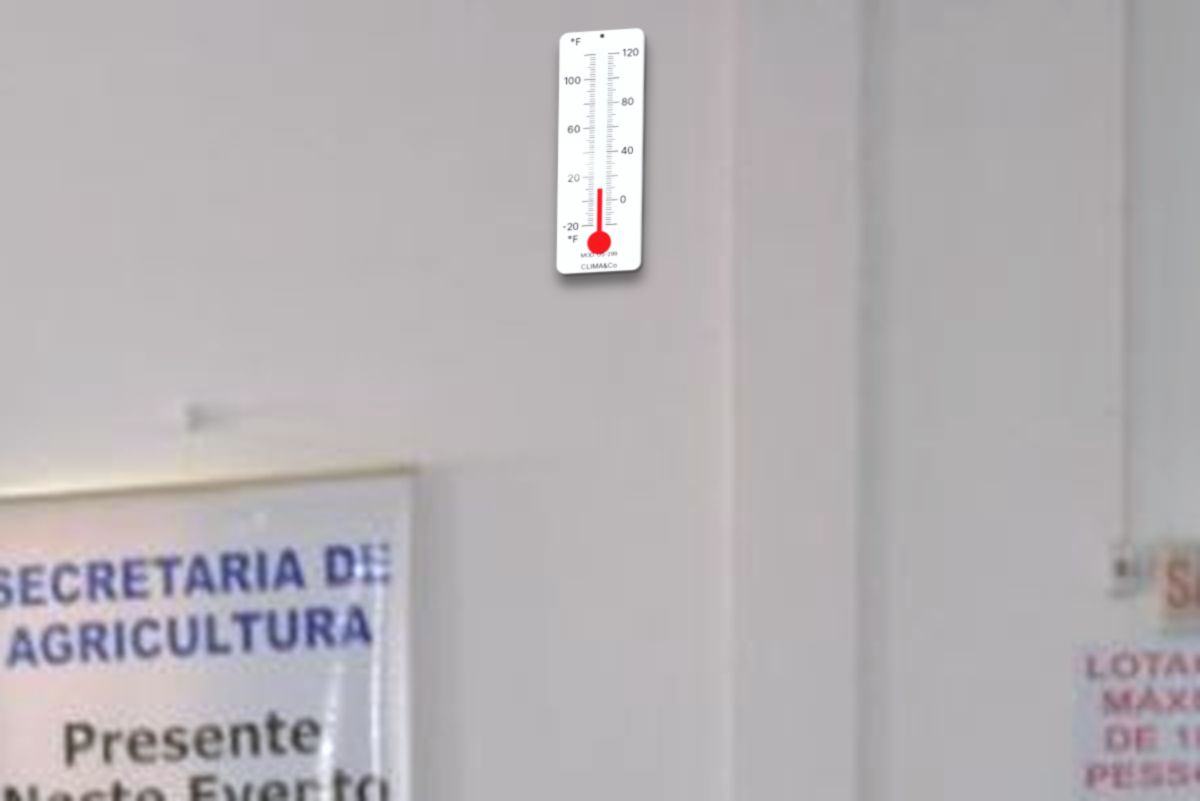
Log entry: °F 10
